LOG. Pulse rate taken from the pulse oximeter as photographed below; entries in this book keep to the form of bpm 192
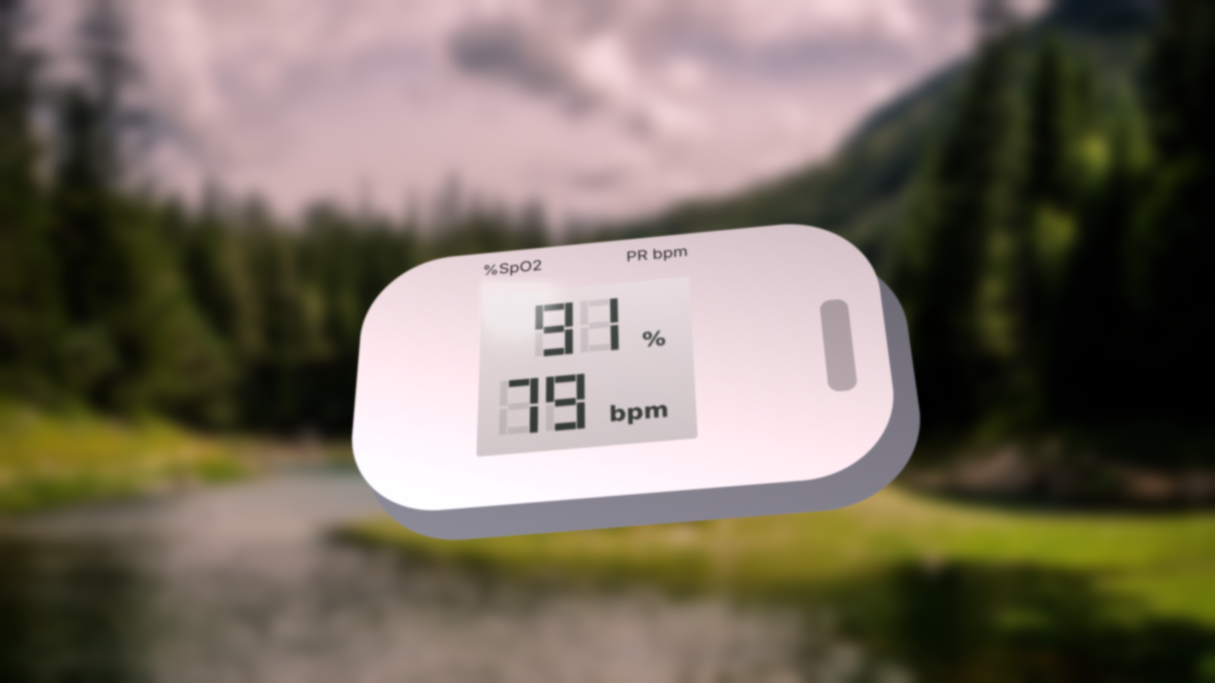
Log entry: bpm 79
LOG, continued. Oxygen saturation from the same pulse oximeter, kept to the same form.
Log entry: % 91
